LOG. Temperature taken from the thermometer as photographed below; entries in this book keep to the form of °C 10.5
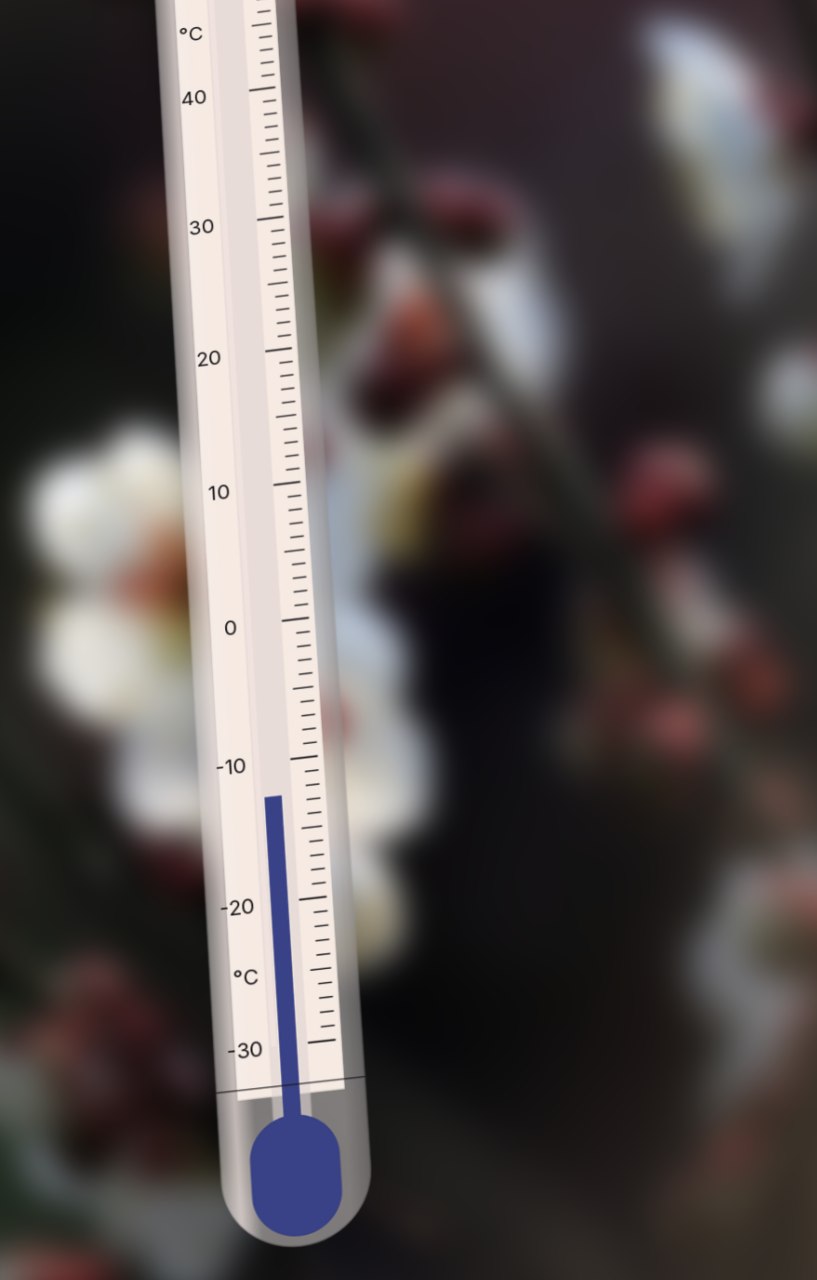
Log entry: °C -12.5
